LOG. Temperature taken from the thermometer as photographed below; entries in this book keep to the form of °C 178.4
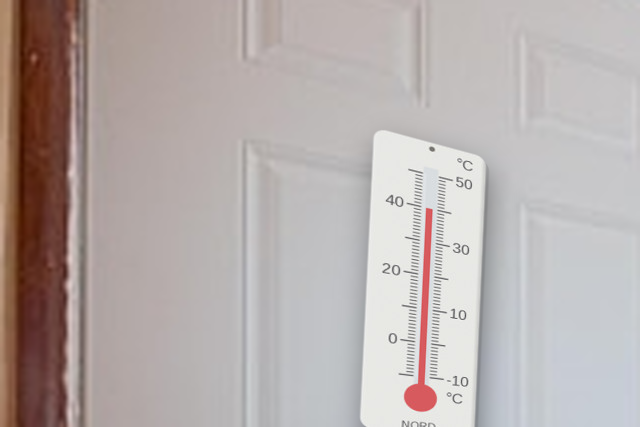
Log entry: °C 40
